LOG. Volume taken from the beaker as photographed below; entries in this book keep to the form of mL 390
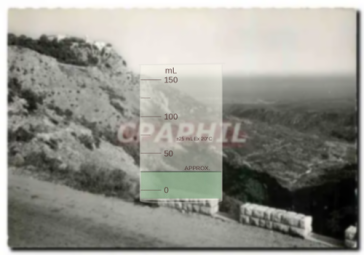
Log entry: mL 25
